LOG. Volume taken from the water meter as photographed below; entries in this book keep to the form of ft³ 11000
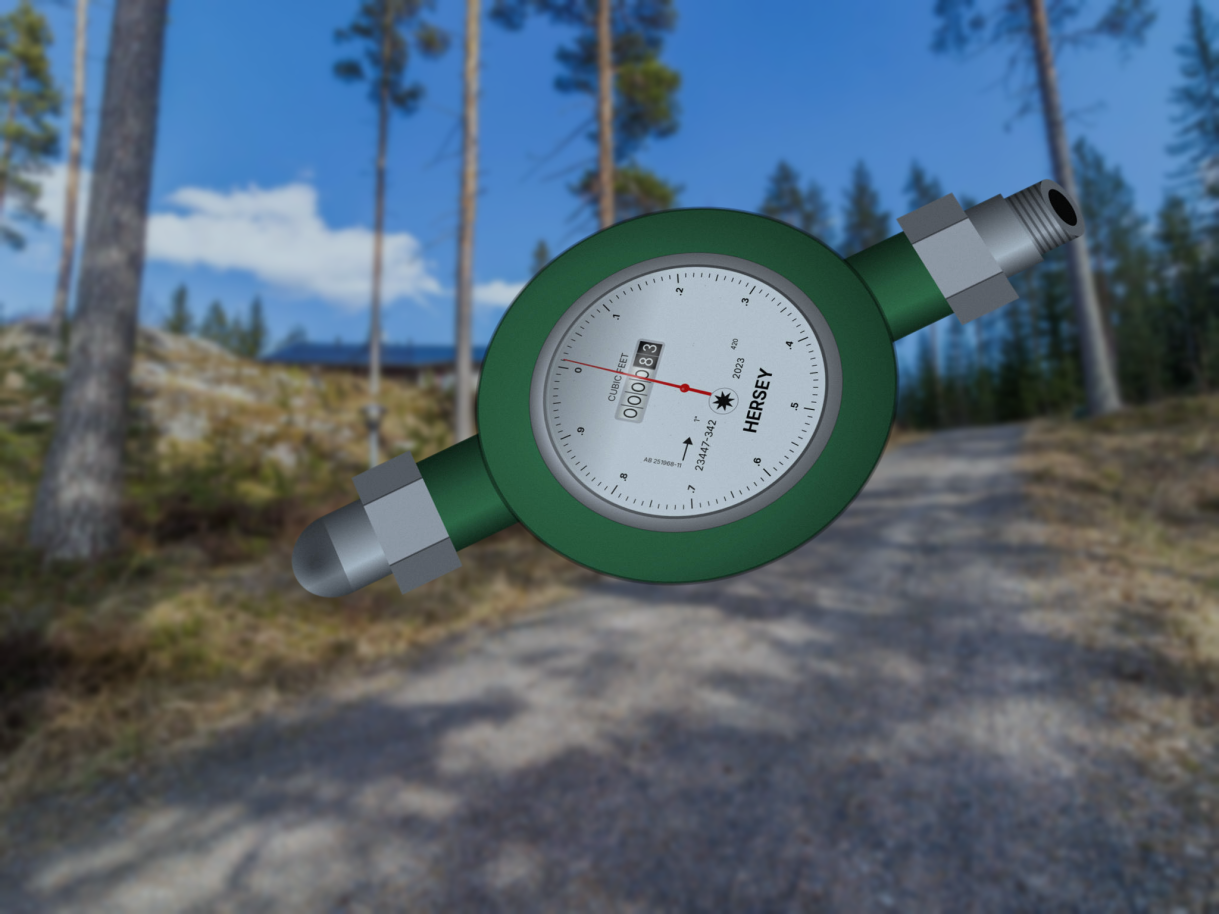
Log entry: ft³ 83.01
